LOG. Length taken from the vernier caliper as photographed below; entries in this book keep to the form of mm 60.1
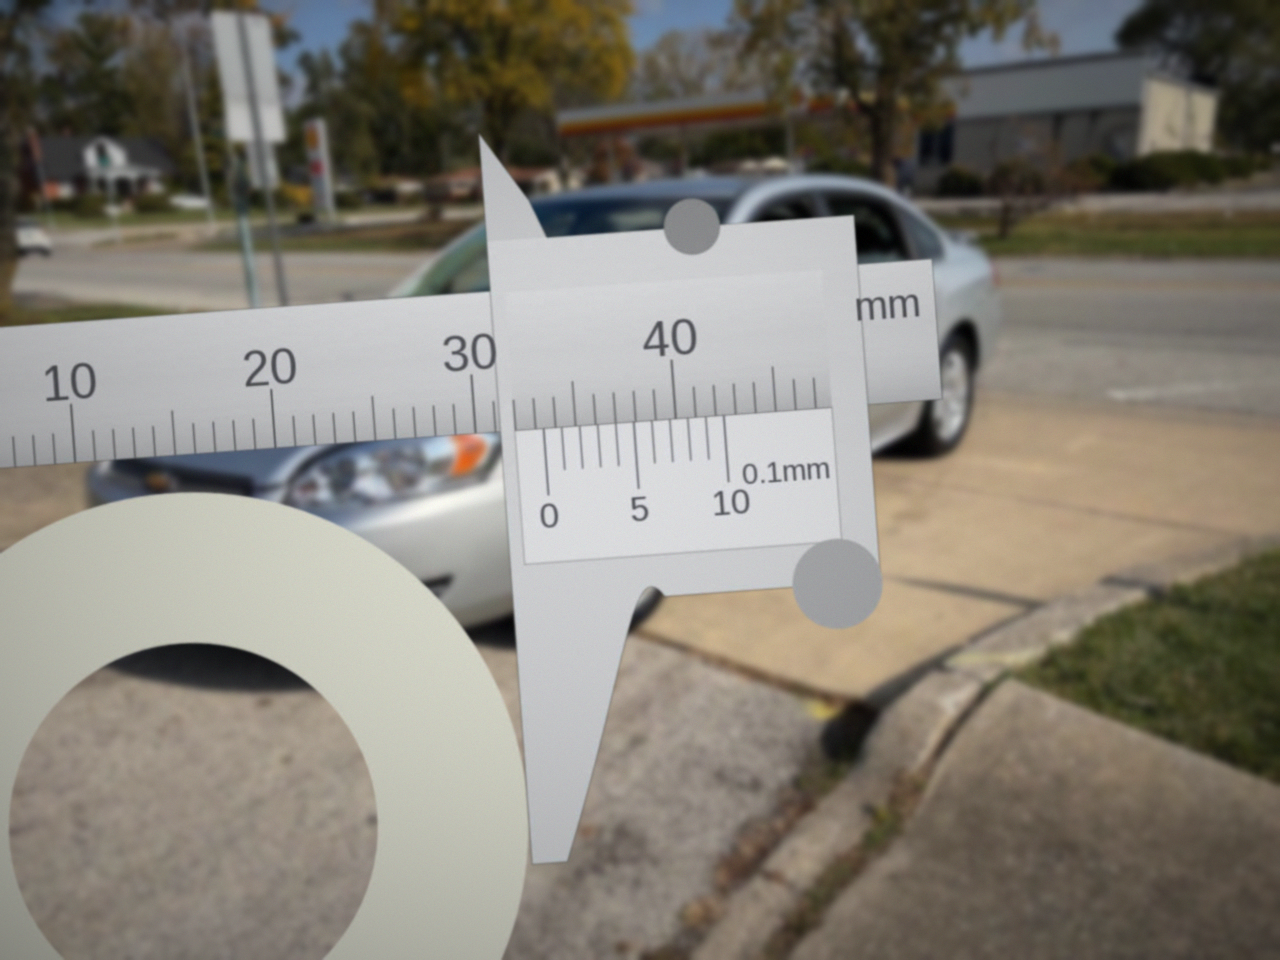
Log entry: mm 33.4
